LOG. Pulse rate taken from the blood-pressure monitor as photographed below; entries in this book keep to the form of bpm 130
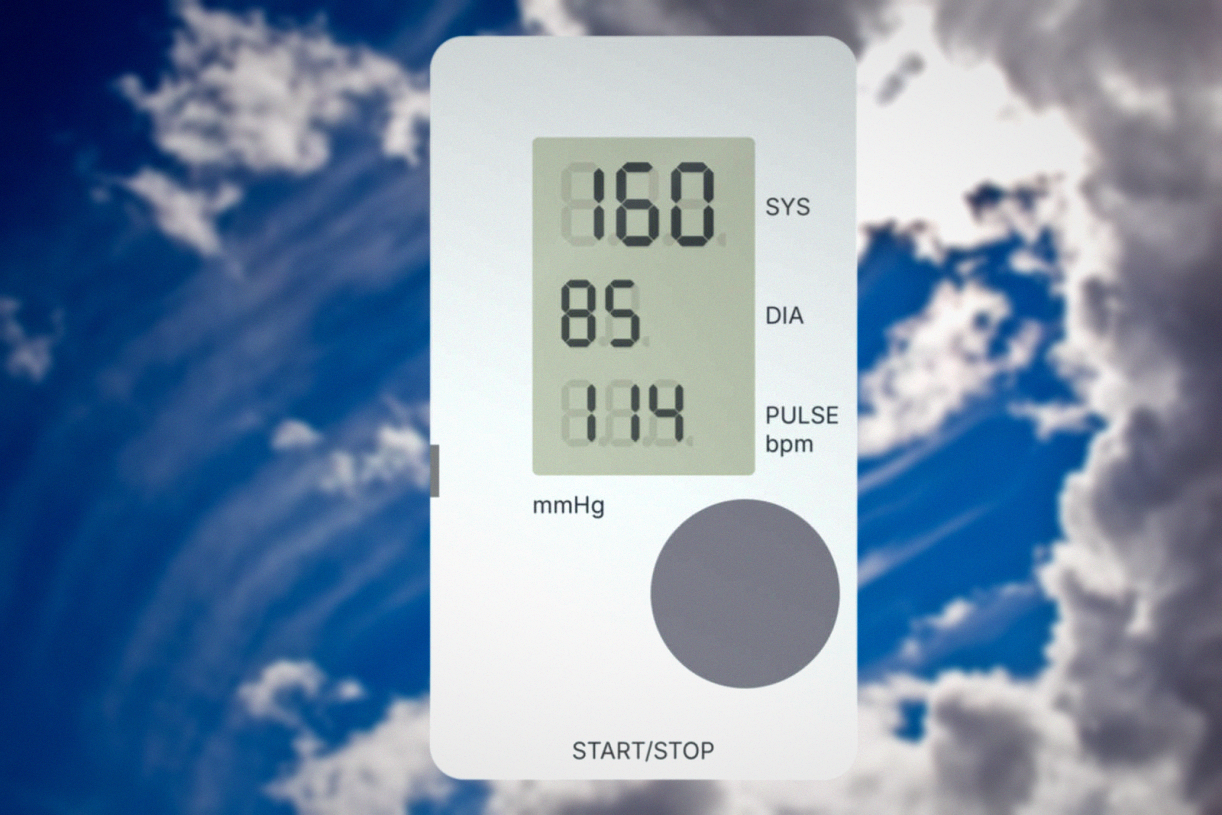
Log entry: bpm 114
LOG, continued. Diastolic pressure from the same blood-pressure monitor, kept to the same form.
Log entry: mmHg 85
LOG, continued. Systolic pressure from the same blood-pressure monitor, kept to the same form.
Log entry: mmHg 160
